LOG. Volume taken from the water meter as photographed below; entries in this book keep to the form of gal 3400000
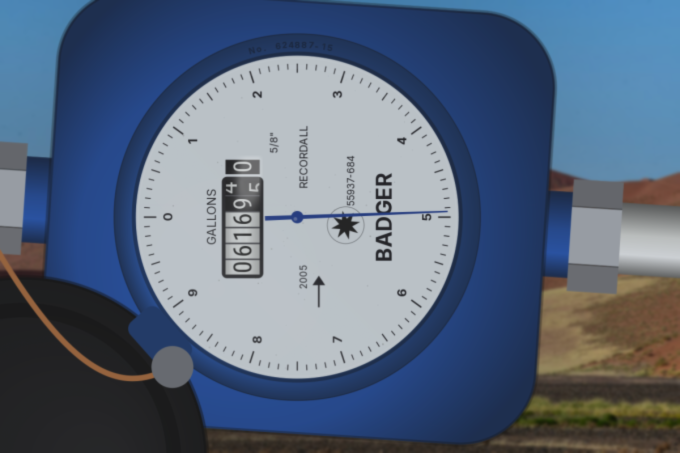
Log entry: gal 616944.9
